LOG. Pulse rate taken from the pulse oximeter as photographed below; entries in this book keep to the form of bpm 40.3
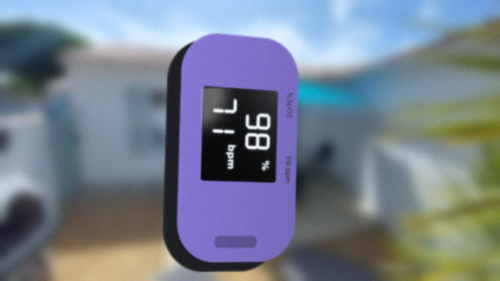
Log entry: bpm 71
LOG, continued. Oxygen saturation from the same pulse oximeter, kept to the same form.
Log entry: % 98
